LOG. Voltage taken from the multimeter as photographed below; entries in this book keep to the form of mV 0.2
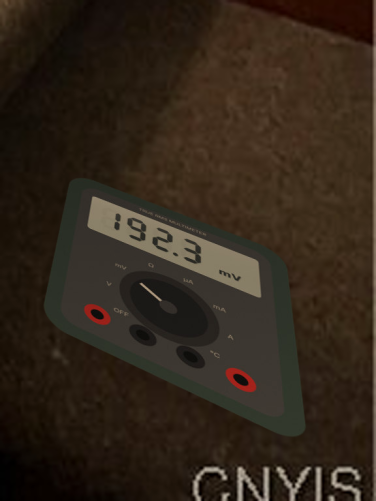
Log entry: mV 192.3
